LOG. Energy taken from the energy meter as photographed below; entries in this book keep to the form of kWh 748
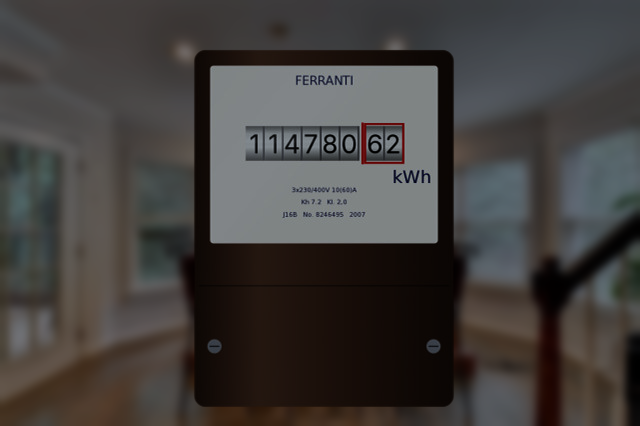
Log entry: kWh 114780.62
